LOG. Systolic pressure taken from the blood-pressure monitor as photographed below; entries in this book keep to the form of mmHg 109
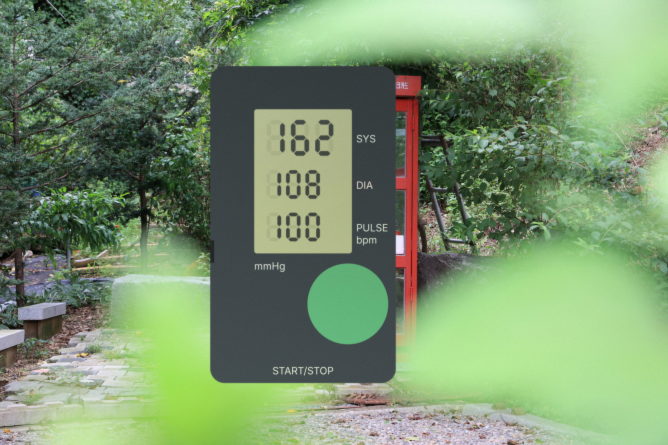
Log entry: mmHg 162
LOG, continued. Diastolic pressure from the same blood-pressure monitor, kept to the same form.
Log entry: mmHg 108
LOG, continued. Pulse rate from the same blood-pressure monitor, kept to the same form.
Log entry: bpm 100
